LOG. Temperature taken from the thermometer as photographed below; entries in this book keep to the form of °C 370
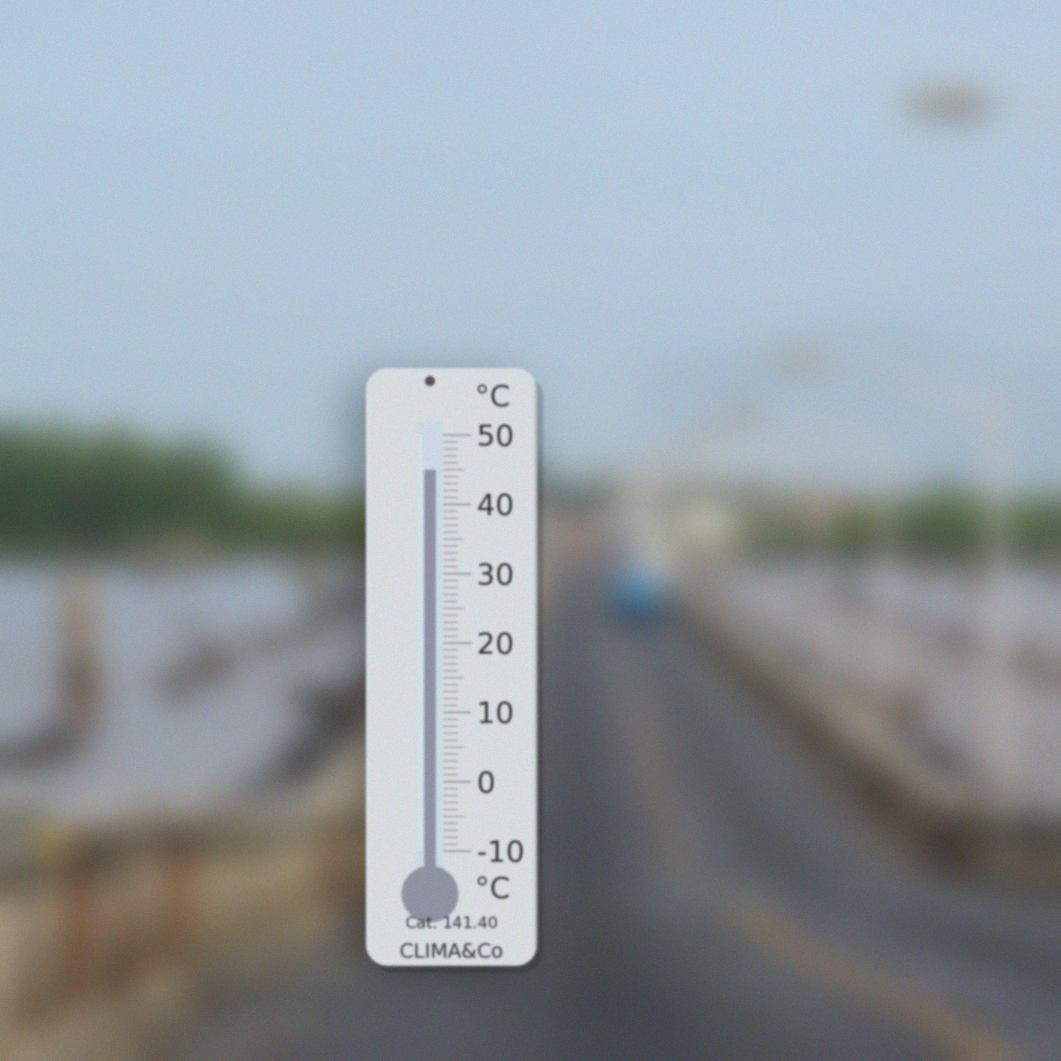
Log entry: °C 45
